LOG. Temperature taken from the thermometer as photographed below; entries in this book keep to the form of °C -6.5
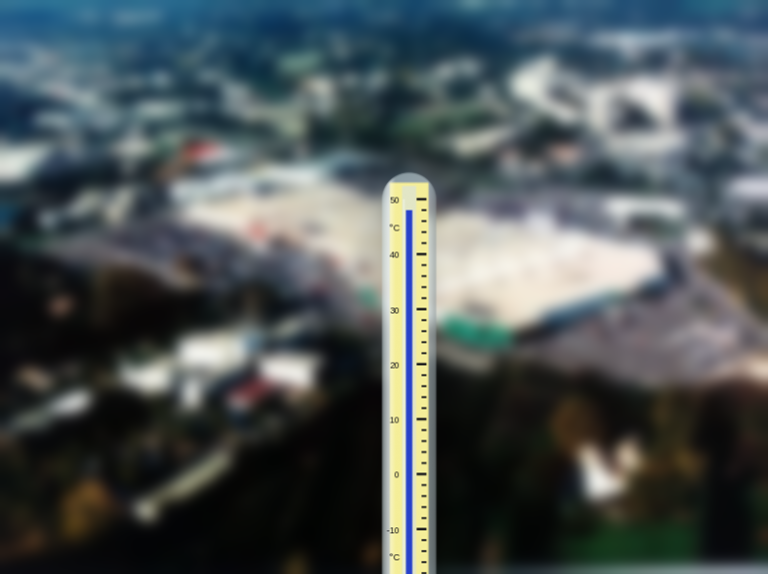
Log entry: °C 48
